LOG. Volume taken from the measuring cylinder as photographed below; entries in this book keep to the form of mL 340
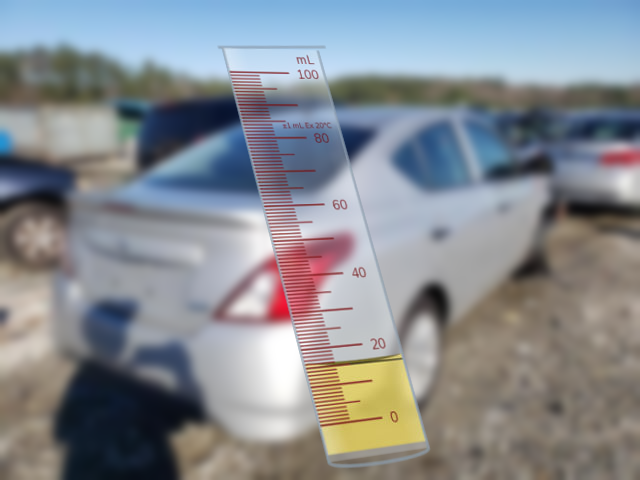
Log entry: mL 15
